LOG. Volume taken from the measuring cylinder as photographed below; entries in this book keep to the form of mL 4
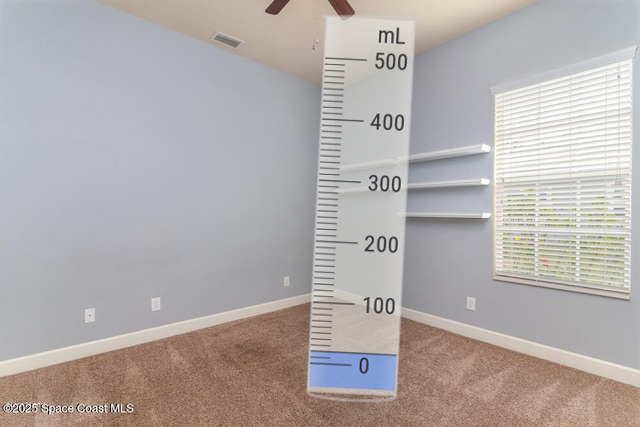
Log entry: mL 20
